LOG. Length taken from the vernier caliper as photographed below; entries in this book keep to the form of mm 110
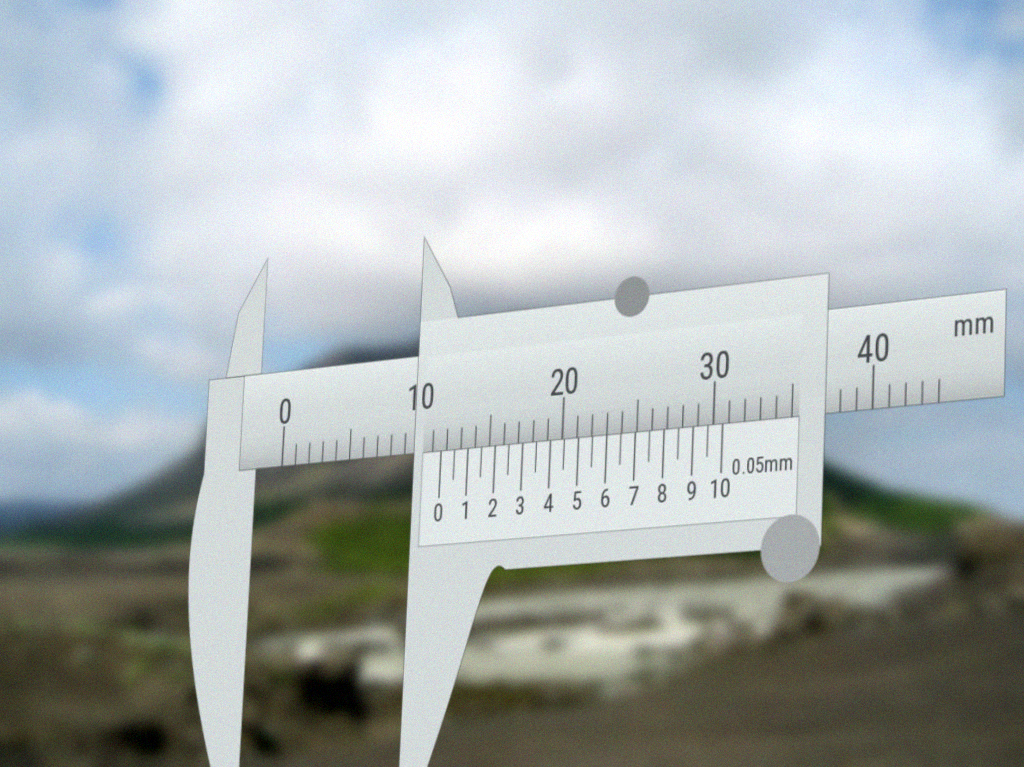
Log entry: mm 11.6
